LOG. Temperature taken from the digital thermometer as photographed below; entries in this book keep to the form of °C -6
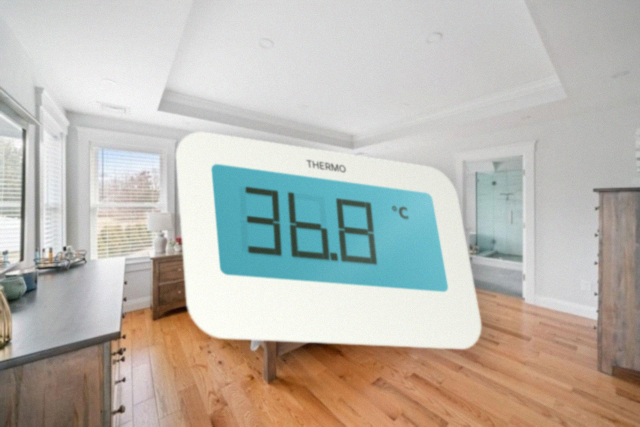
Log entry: °C 36.8
